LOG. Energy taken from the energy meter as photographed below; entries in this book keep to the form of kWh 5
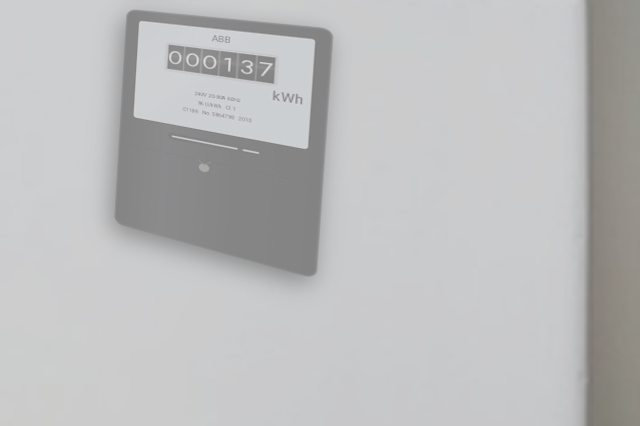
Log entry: kWh 137
